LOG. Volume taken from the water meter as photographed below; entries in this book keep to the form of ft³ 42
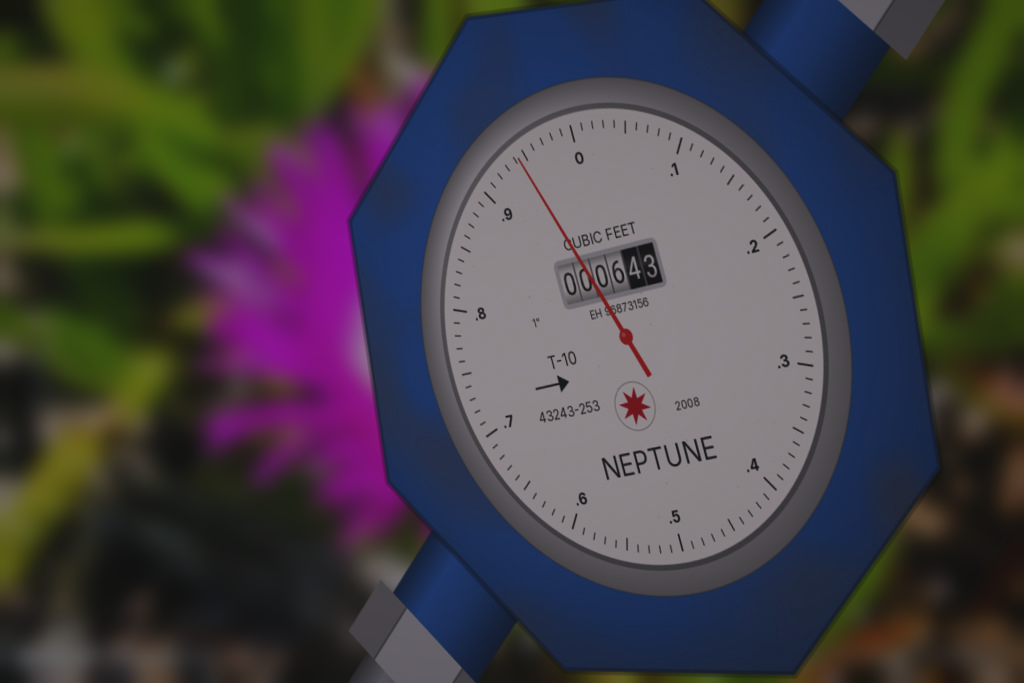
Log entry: ft³ 642.94
